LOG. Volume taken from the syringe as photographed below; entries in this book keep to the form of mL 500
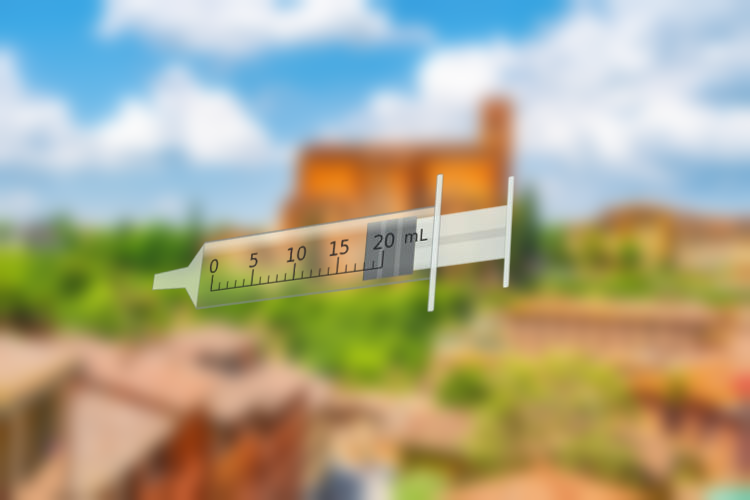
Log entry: mL 18
